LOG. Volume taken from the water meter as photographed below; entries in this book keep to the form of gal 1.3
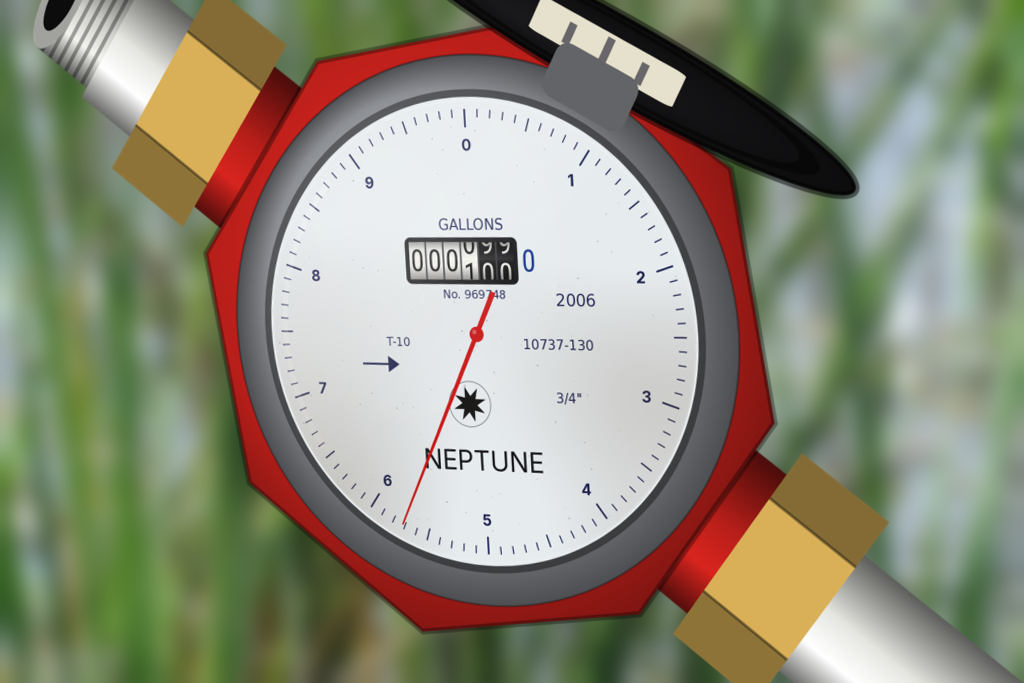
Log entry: gal 995.7
